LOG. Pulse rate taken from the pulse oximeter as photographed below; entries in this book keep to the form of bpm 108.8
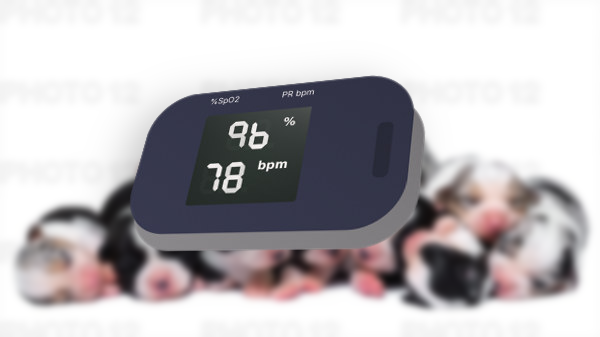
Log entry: bpm 78
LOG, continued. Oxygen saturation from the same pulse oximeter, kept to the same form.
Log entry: % 96
